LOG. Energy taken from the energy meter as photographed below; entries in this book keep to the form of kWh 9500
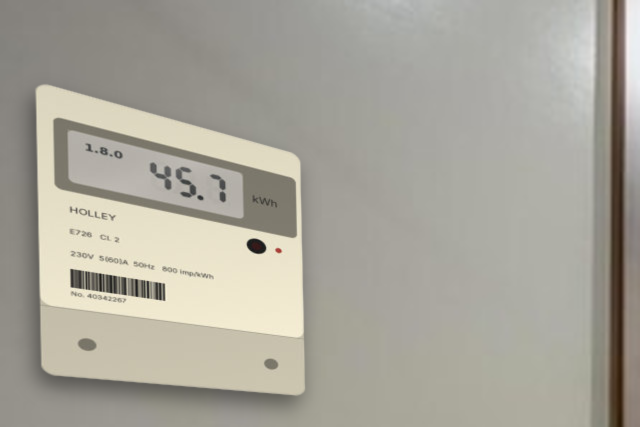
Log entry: kWh 45.7
